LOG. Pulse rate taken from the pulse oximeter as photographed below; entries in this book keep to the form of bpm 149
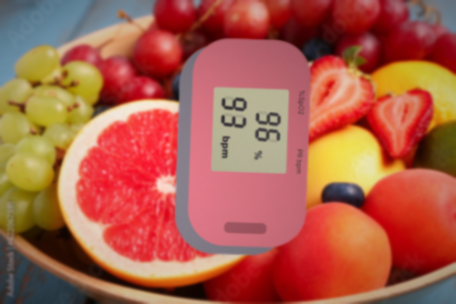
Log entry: bpm 93
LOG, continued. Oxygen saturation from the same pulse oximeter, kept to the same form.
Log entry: % 96
